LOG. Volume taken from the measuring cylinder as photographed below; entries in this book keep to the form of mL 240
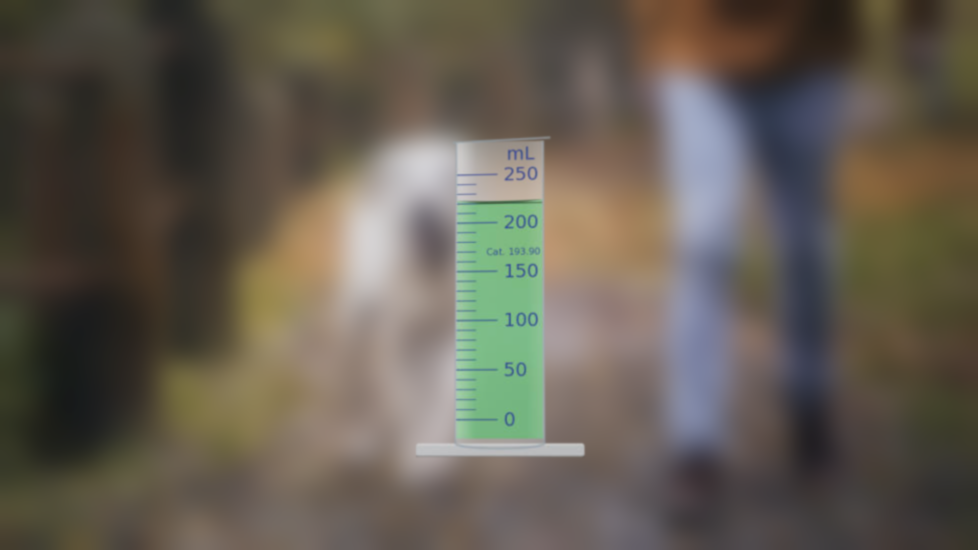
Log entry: mL 220
